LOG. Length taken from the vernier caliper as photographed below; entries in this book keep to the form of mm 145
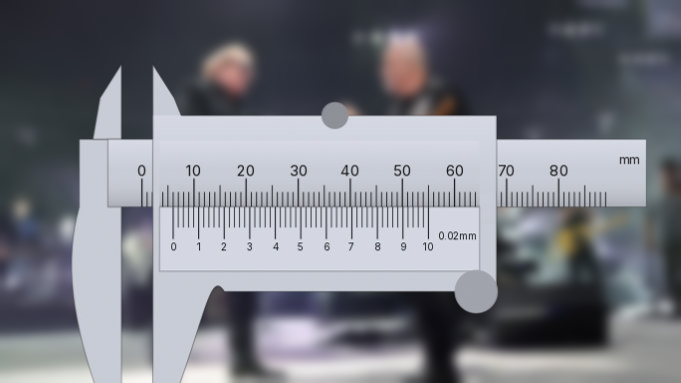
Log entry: mm 6.0
